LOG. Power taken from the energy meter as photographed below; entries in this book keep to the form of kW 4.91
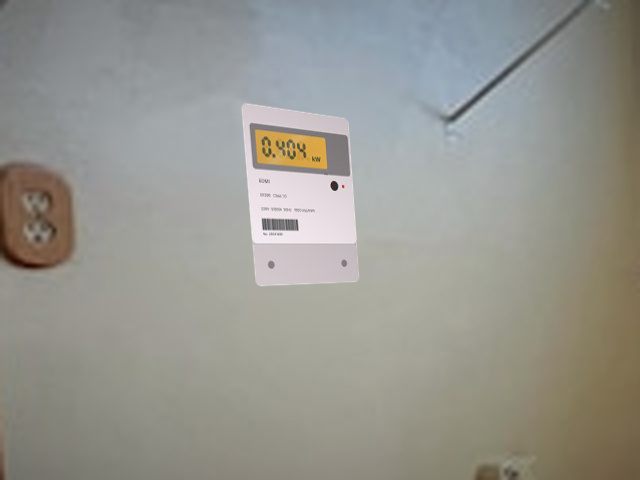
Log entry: kW 0.404
